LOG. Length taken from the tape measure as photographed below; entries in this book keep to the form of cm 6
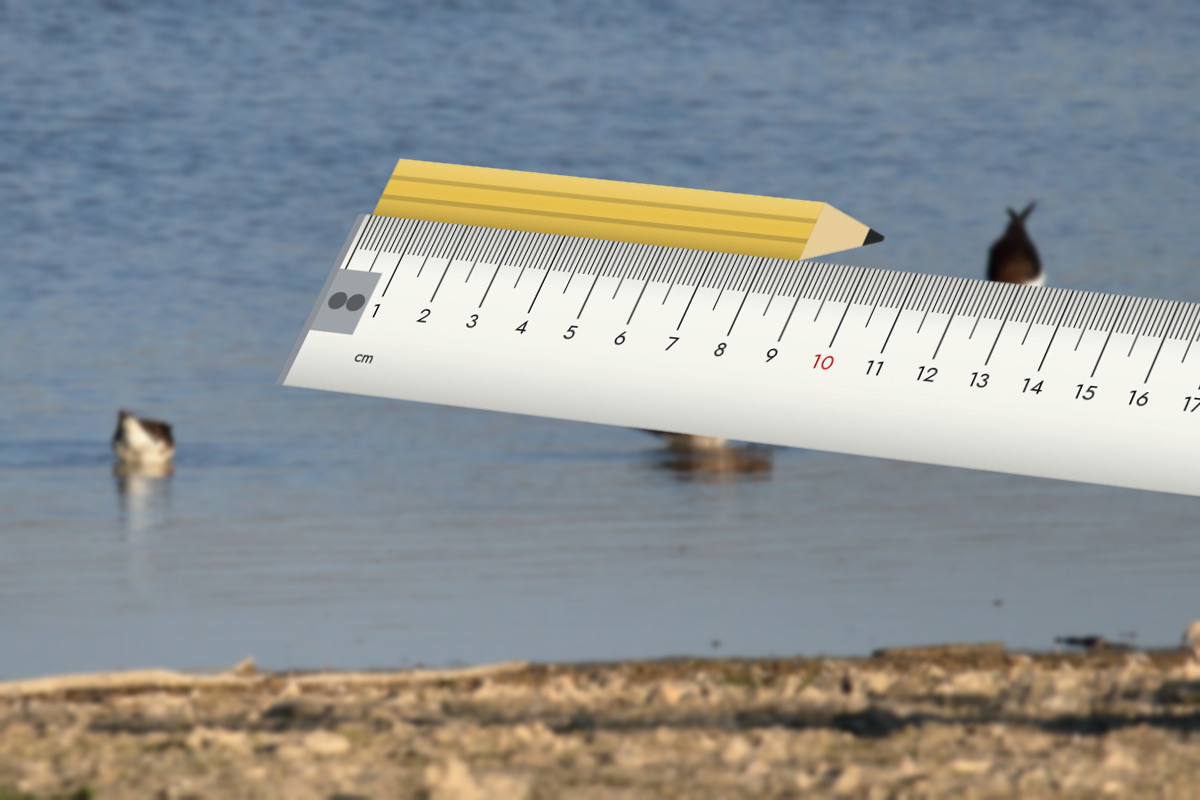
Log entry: cm 10.1
